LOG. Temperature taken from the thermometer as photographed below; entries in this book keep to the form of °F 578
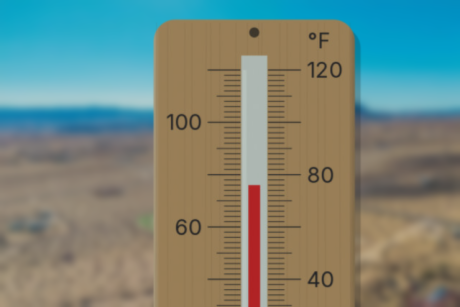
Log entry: °F 76
